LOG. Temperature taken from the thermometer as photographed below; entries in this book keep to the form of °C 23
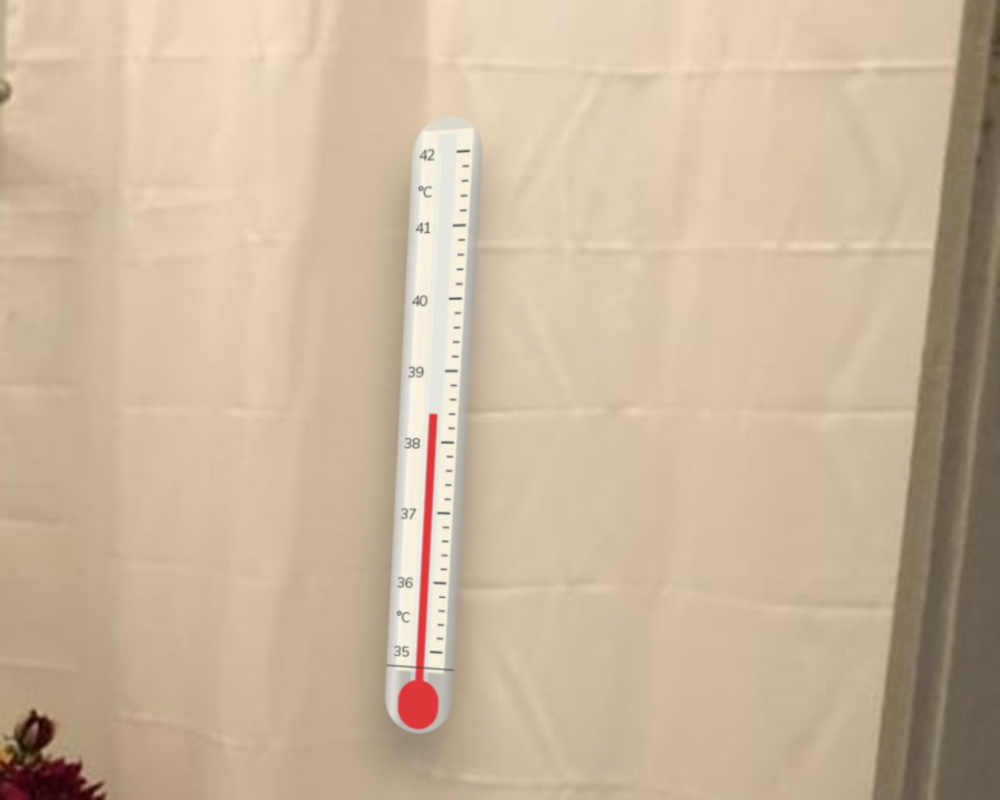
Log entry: °C 38.4
